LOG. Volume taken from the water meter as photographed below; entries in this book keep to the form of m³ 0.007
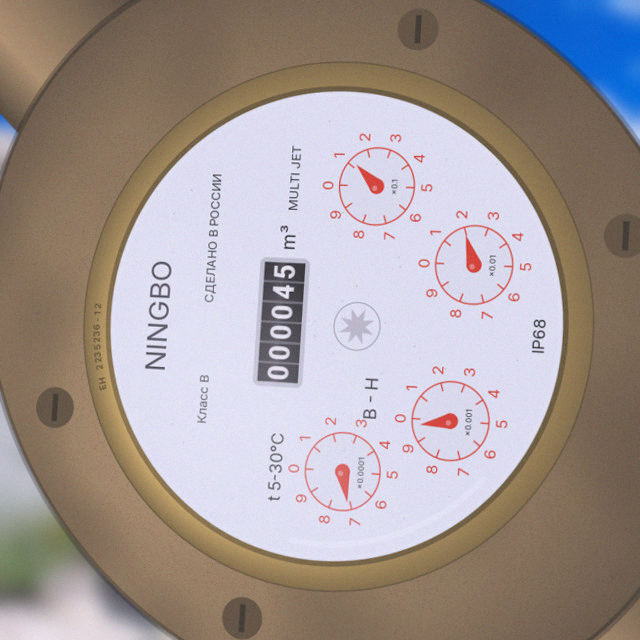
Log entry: m³ 45.1197
